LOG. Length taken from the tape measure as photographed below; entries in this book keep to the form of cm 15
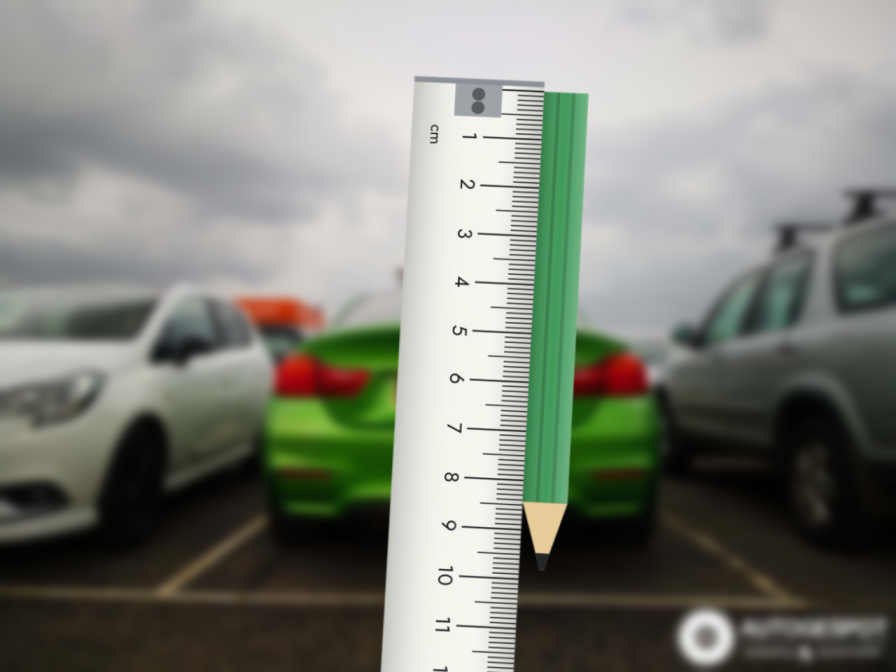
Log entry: cm 9.8
